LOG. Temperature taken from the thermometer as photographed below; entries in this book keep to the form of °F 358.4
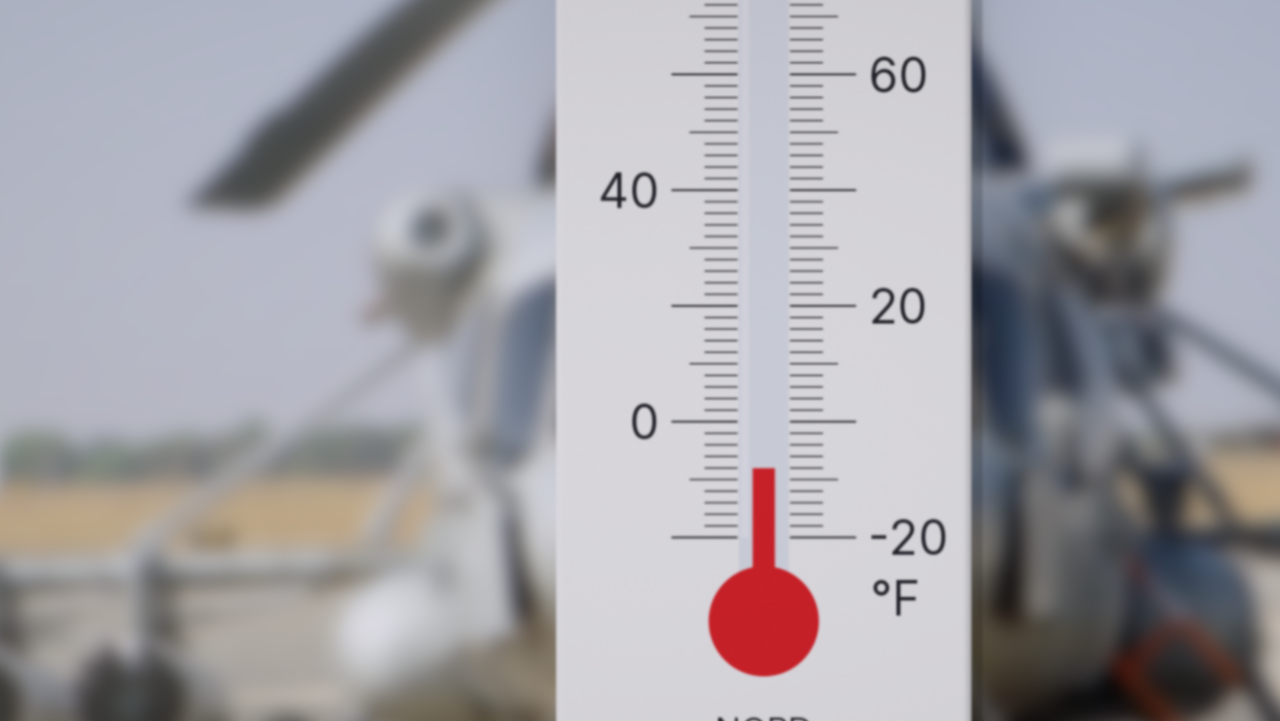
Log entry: °F -8
